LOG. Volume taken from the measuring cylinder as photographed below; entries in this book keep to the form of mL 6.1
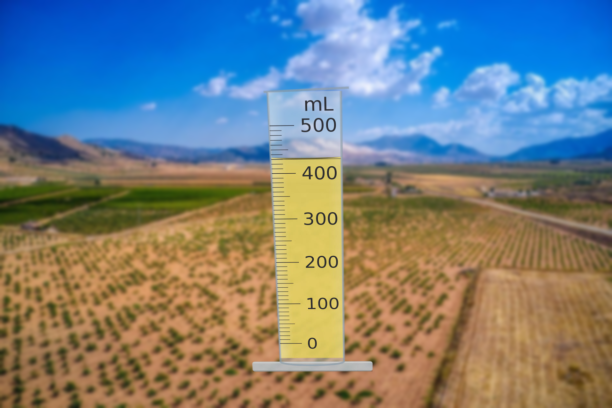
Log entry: mL 430
